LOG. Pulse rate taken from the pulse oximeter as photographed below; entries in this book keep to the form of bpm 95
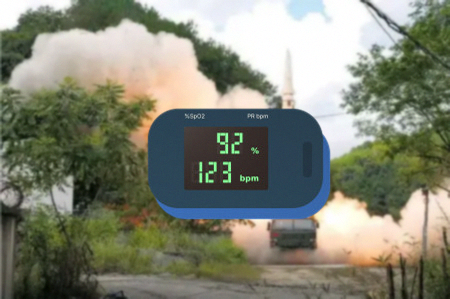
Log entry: bpm 123
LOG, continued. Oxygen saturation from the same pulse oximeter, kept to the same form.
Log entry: % 92
